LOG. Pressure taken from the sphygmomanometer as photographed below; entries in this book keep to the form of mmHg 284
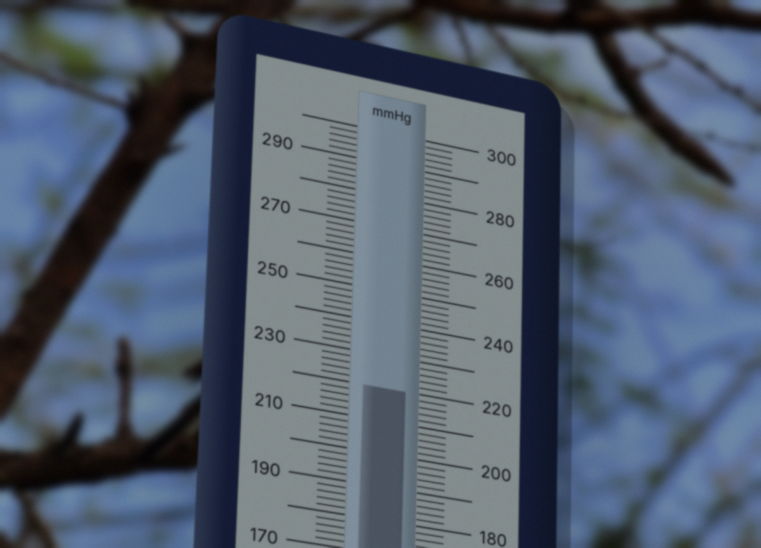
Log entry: mmHg 220
